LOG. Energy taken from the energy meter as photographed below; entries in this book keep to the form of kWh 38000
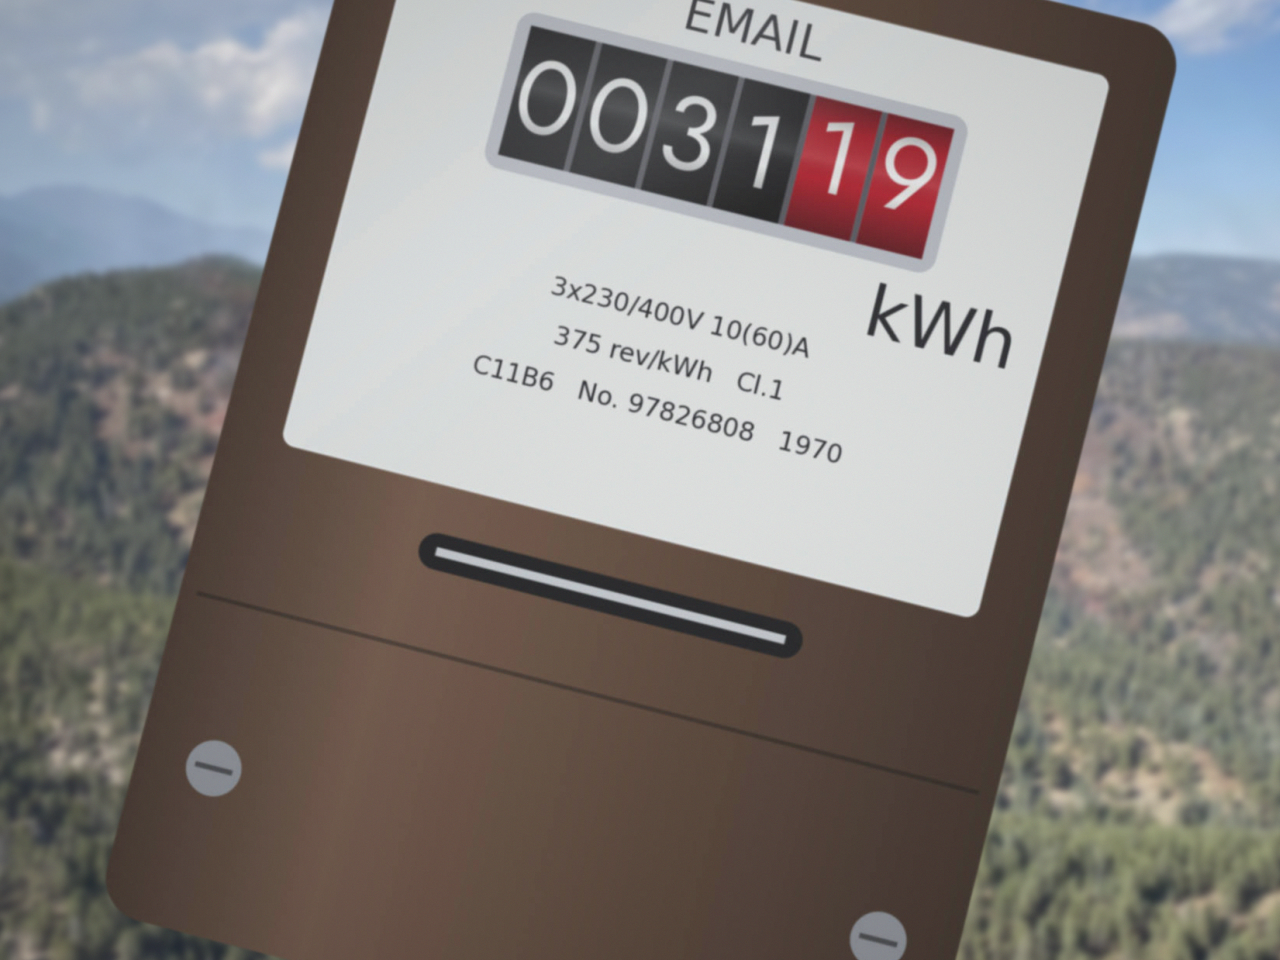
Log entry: kWh 31.19
